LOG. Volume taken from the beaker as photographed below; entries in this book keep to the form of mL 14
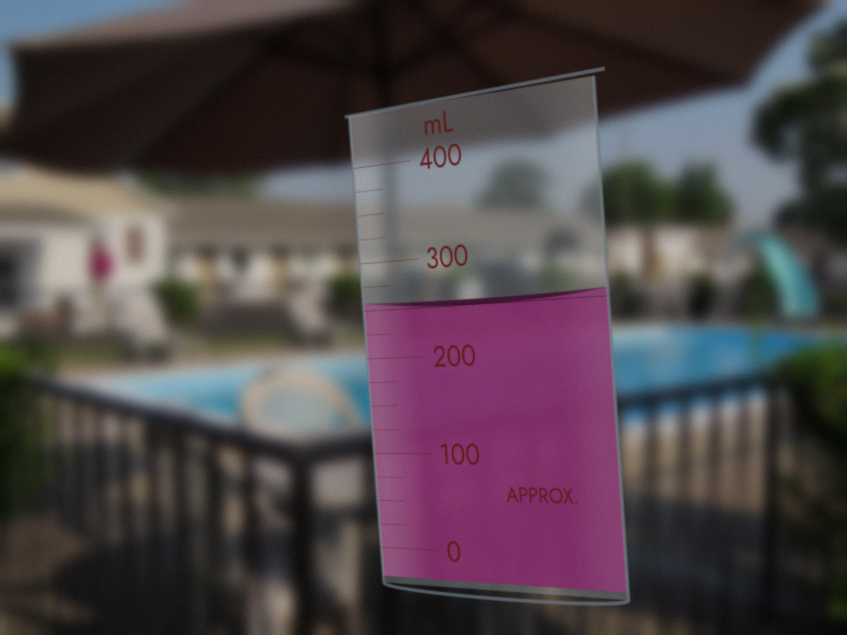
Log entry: mL 250
